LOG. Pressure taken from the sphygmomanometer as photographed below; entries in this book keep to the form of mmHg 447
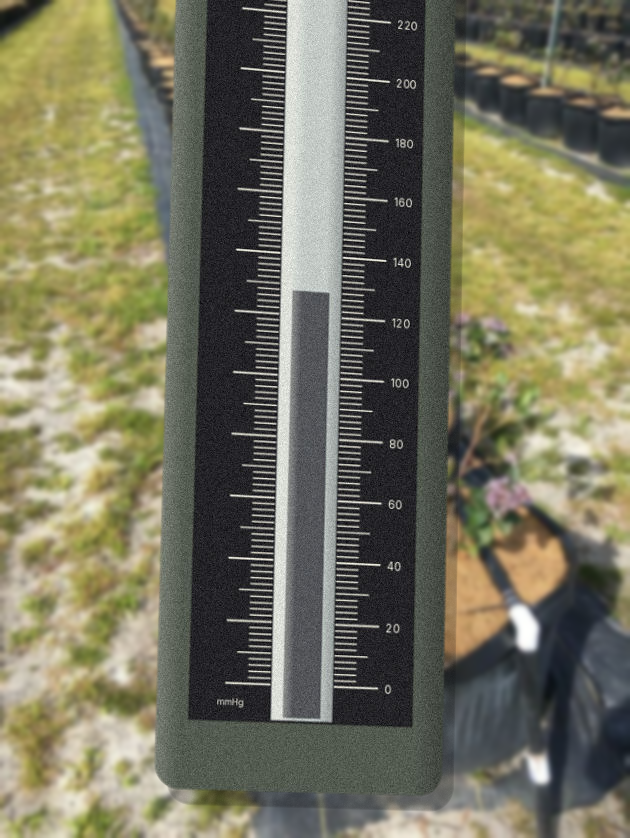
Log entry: mmHg 128
